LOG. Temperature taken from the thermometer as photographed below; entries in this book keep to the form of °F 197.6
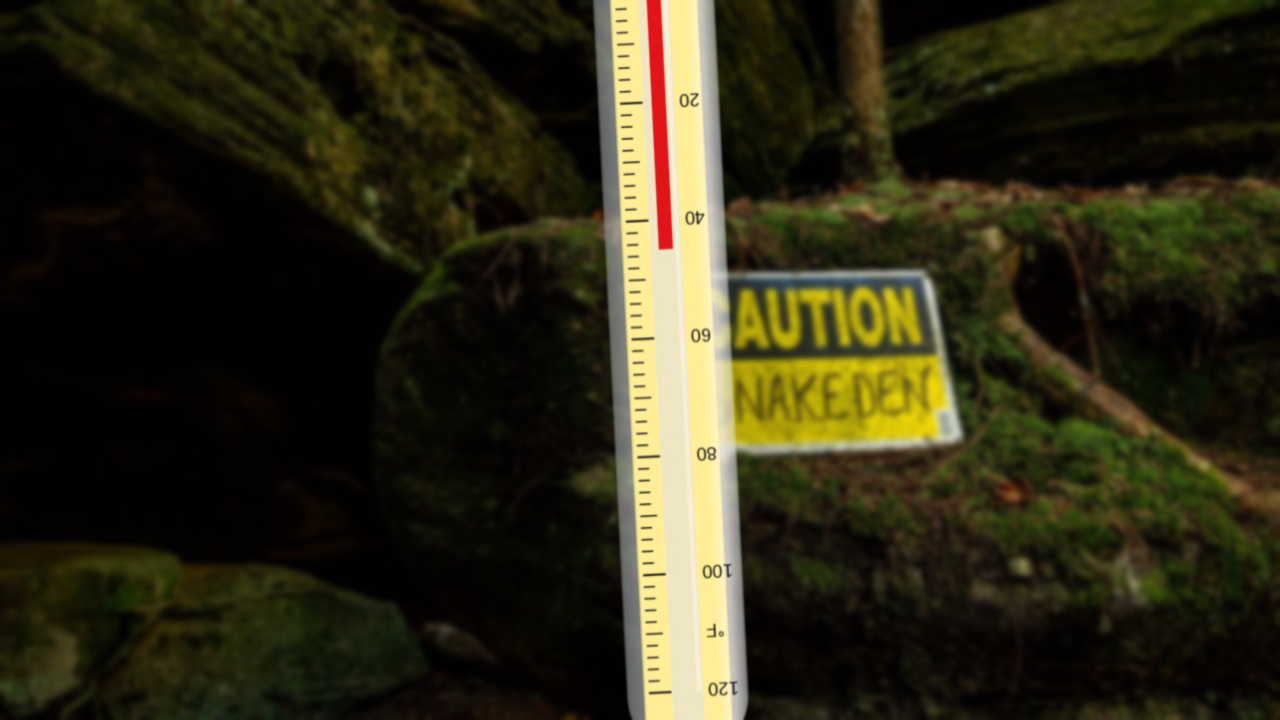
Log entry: °F 45
